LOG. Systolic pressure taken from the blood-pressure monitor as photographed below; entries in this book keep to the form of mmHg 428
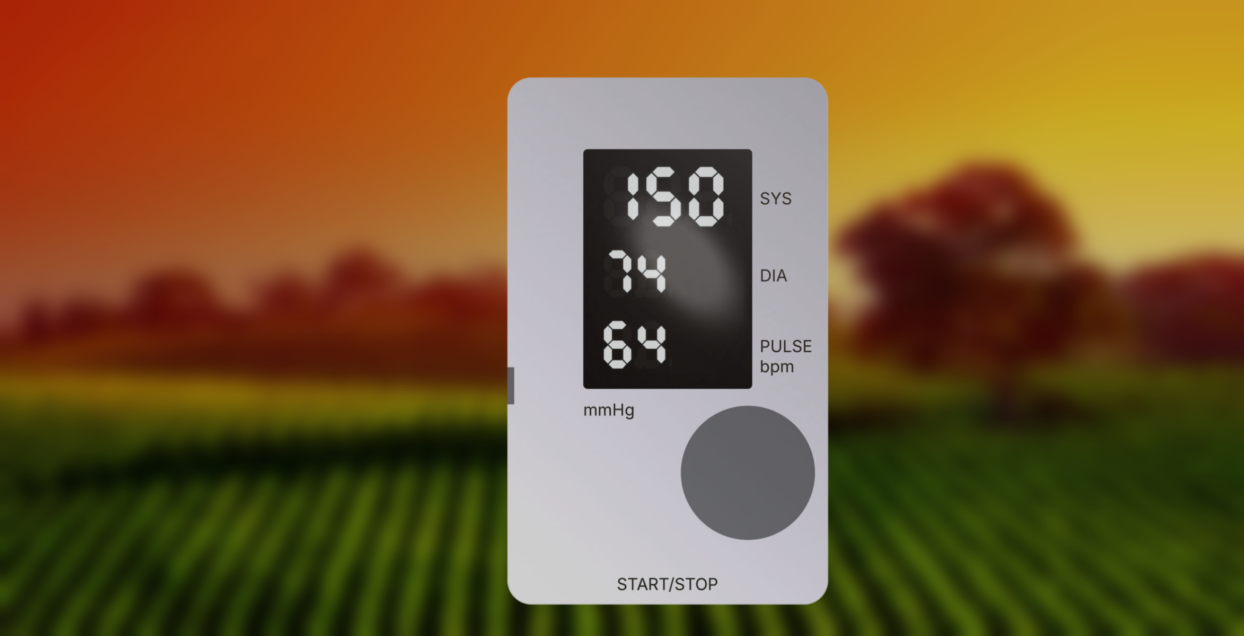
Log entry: mmHg 150
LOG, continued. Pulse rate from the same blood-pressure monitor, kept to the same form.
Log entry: bpm 64
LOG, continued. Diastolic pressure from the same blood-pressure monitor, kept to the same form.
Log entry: mmHg 74
